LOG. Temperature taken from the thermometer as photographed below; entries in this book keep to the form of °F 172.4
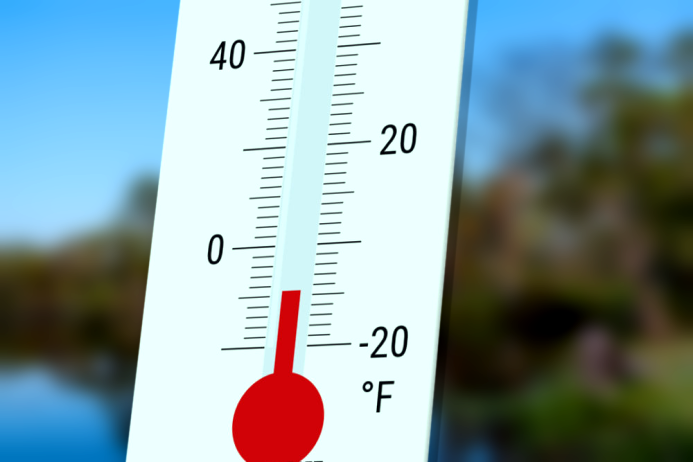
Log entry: °F -9
